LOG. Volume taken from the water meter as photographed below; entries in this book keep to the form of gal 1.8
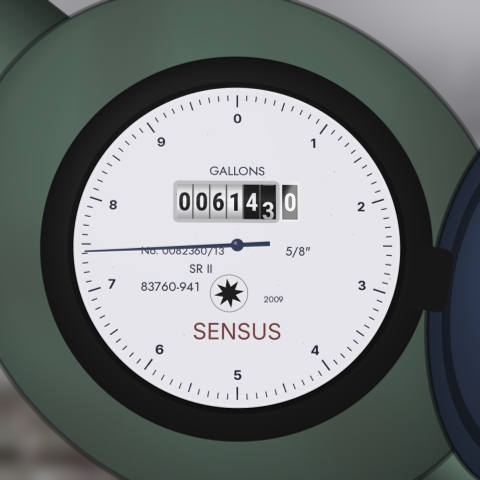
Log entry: gal 61427.4
